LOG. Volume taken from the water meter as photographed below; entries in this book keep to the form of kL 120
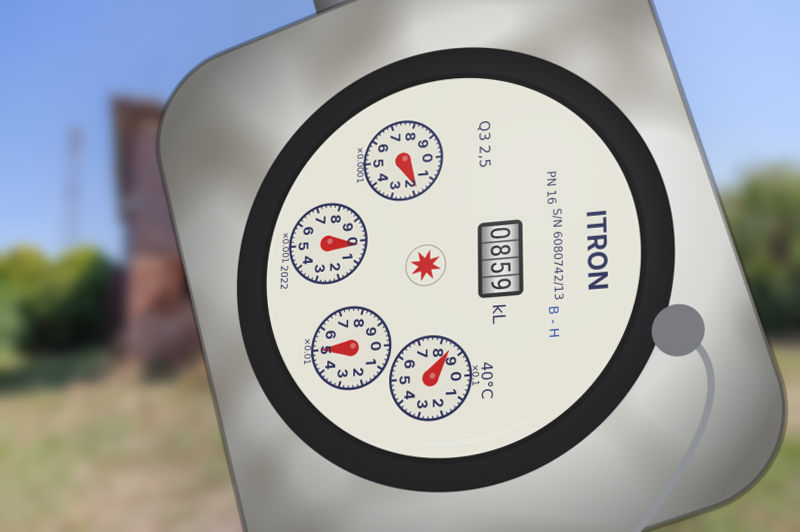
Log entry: kL 859.8501
